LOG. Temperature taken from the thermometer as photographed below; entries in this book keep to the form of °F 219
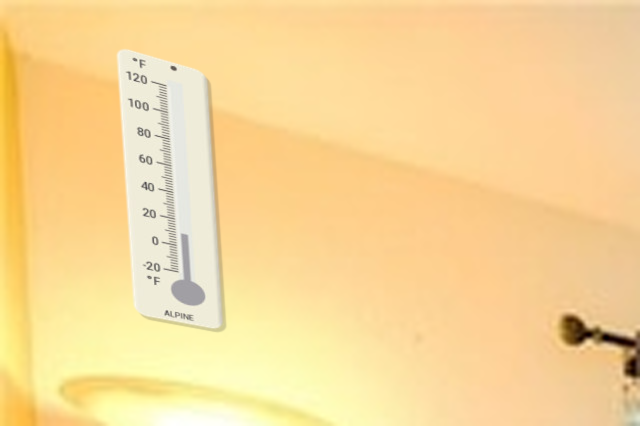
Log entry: °F 10
